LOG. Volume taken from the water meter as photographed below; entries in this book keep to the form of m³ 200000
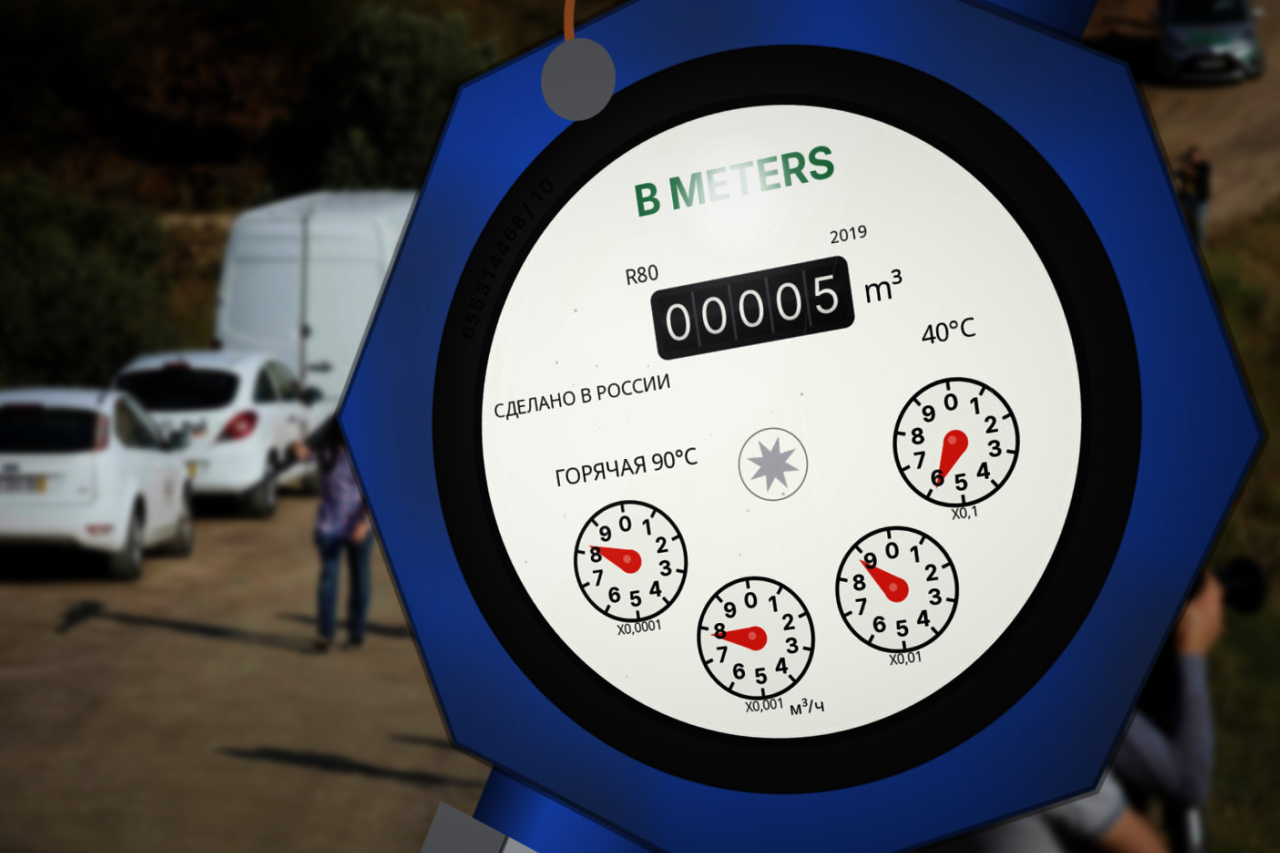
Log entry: m³ 5.5878
